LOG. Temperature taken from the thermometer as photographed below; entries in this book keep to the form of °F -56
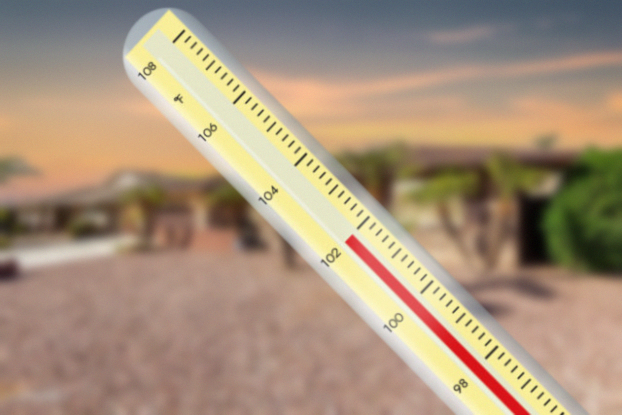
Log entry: °F 102
